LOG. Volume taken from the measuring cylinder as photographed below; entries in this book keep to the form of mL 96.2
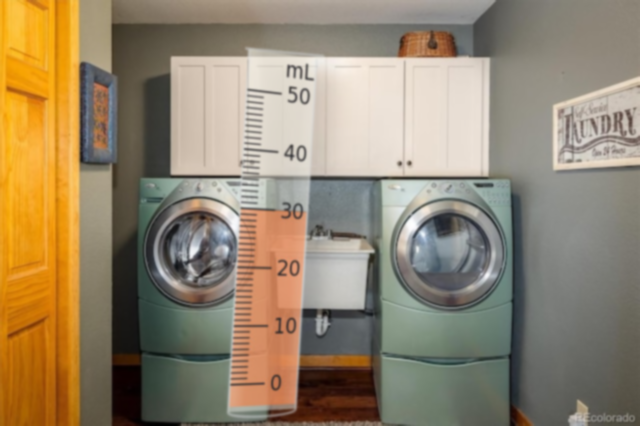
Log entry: mL 30
